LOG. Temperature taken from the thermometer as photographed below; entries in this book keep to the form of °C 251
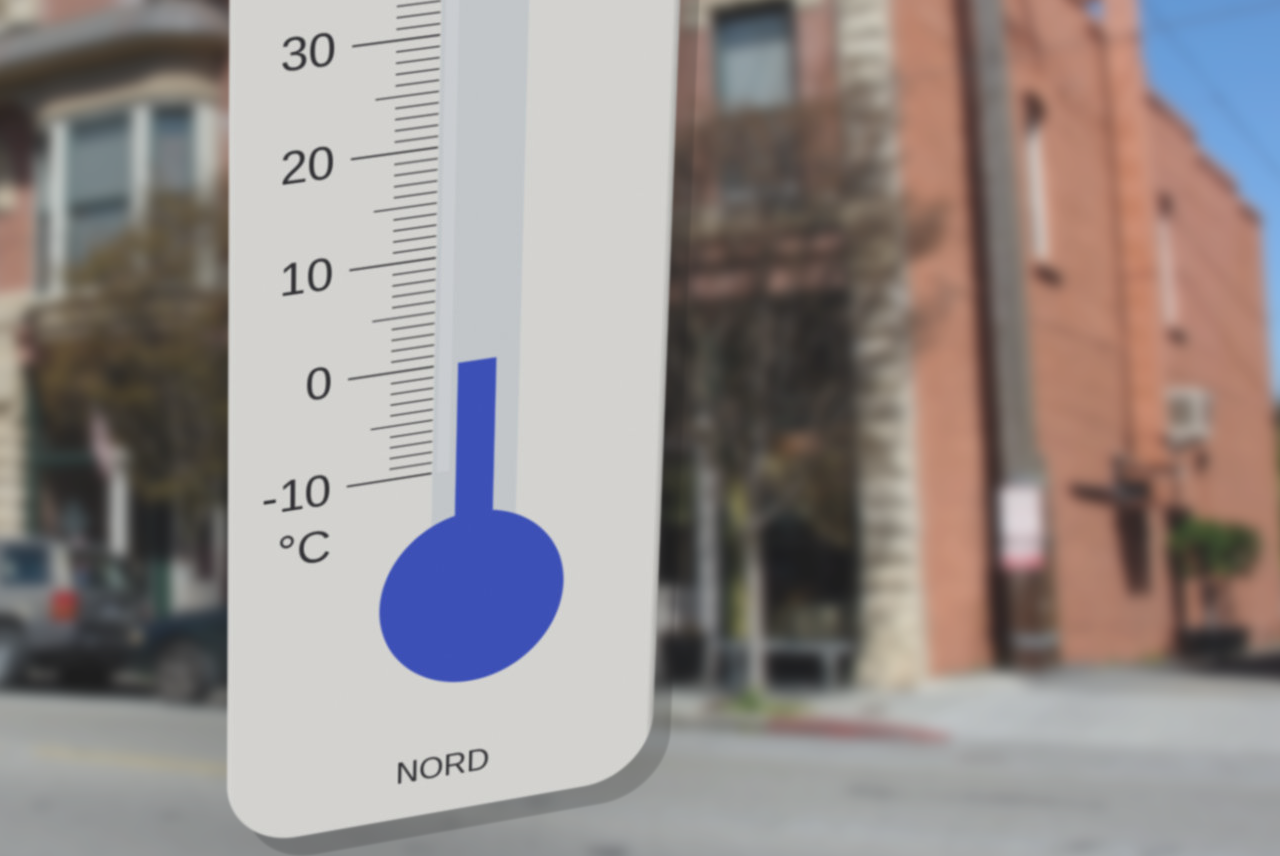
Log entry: °C 0
